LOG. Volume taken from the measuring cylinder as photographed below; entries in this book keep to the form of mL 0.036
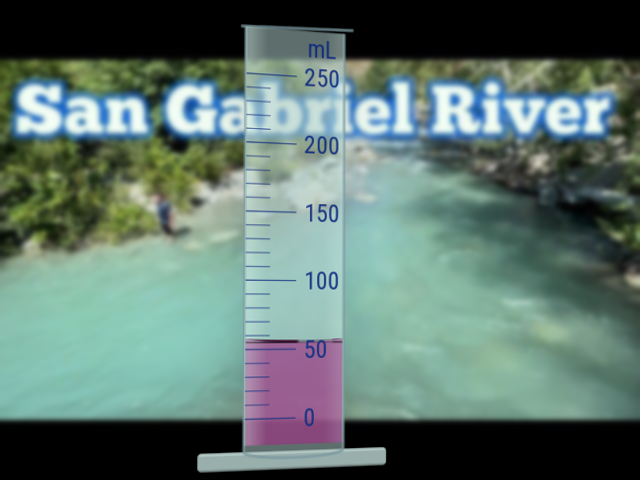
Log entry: mL 55
